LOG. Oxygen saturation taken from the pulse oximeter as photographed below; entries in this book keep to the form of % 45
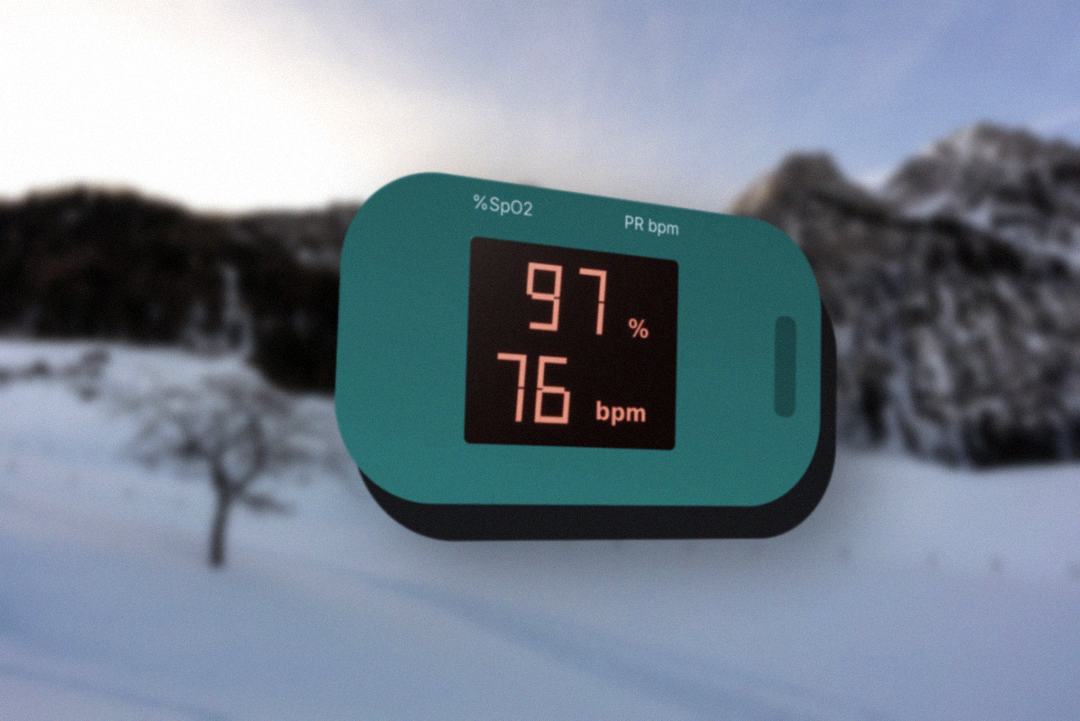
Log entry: % 97
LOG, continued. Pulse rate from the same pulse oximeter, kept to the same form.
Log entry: bpm 76
